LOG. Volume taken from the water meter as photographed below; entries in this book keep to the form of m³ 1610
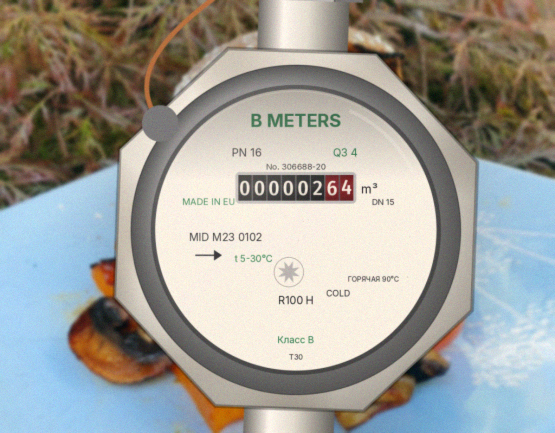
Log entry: m³ 2.64
